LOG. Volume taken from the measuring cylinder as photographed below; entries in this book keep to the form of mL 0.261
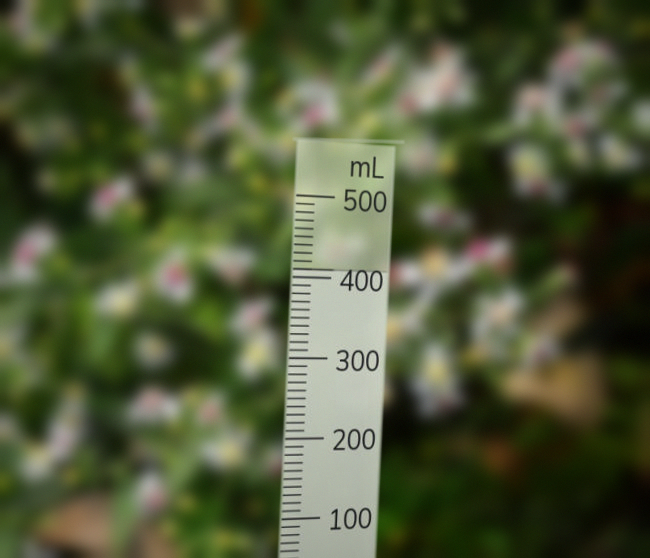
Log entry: mL 410
